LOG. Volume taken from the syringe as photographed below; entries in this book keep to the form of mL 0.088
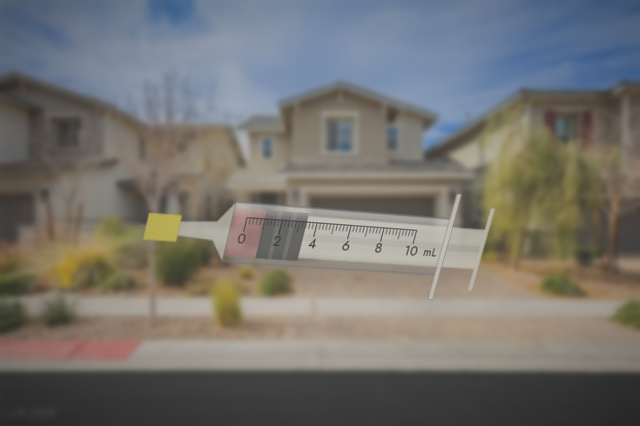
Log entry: mL 1
